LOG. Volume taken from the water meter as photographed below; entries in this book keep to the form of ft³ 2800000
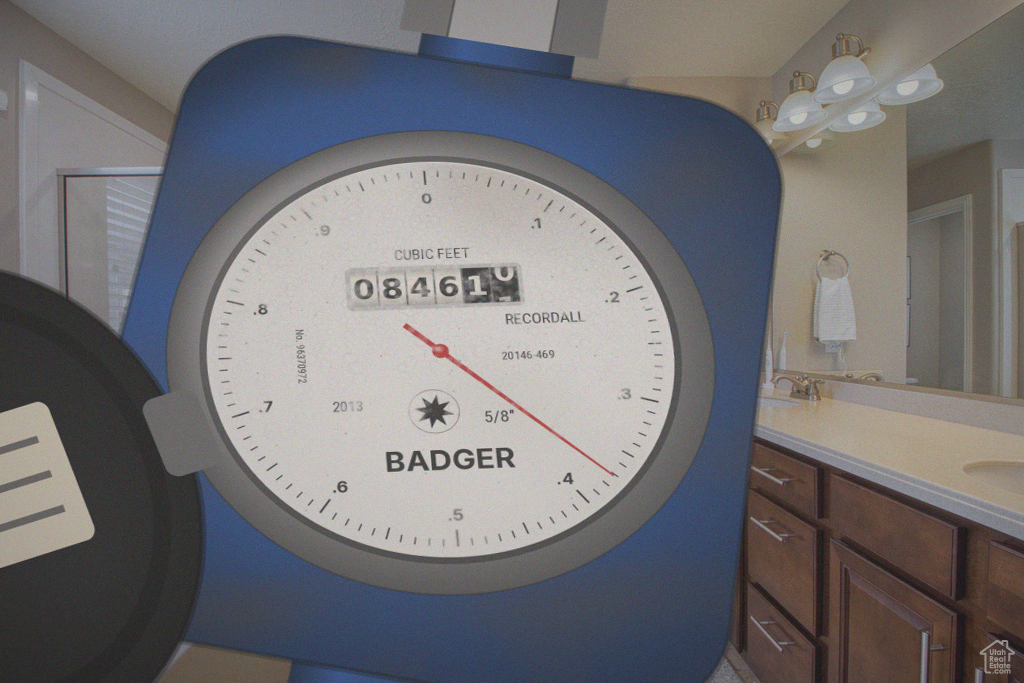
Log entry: ft³ 84610.37
